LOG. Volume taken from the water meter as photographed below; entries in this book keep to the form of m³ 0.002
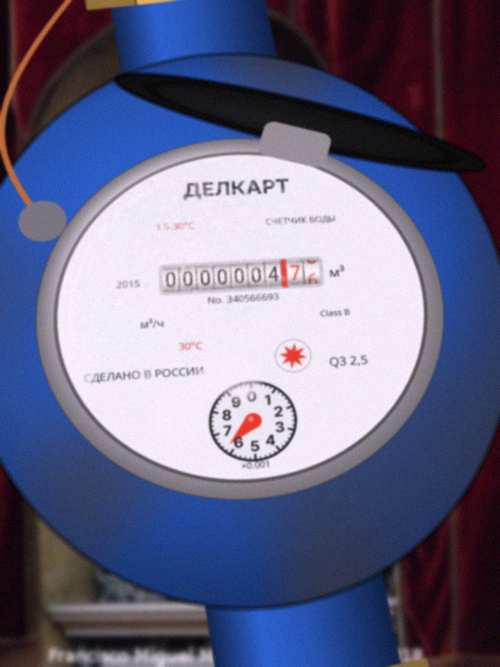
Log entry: m³ 4.756
